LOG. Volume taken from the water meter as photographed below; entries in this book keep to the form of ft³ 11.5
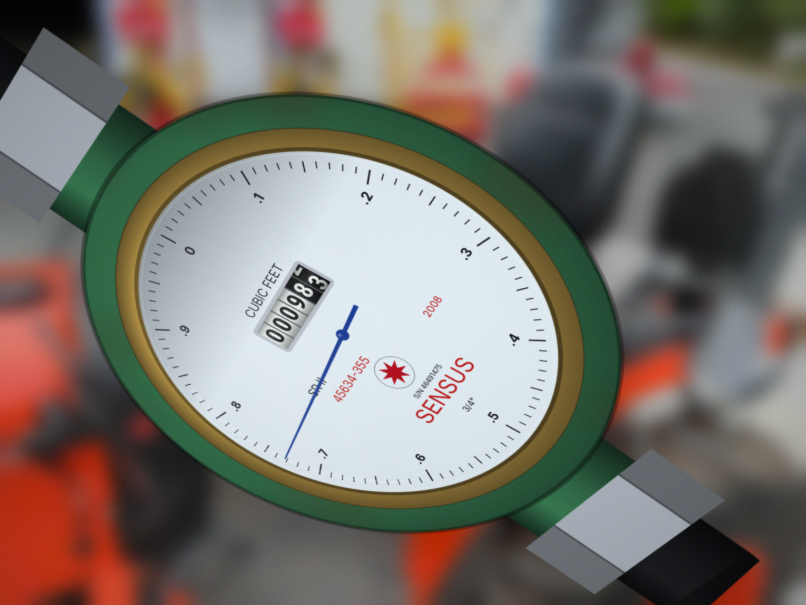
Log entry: ft³ 982.73
